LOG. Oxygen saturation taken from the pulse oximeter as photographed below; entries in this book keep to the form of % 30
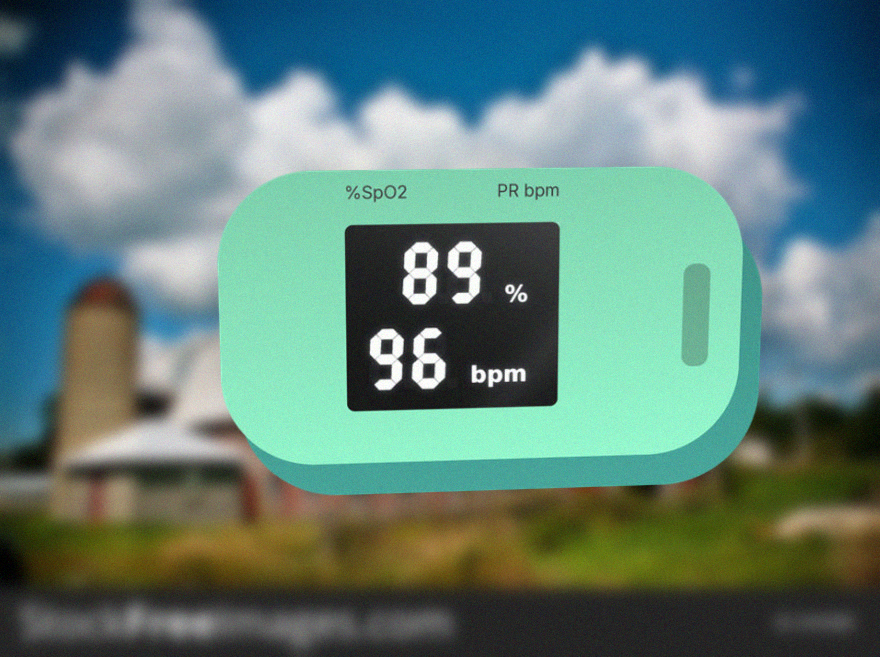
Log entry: % 89
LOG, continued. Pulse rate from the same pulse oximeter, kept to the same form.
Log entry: bpm 96
